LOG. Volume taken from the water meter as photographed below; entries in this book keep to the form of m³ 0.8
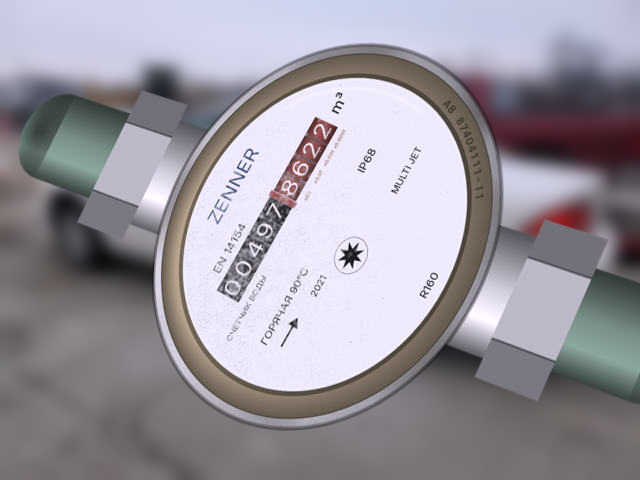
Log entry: m³ 497.8622
